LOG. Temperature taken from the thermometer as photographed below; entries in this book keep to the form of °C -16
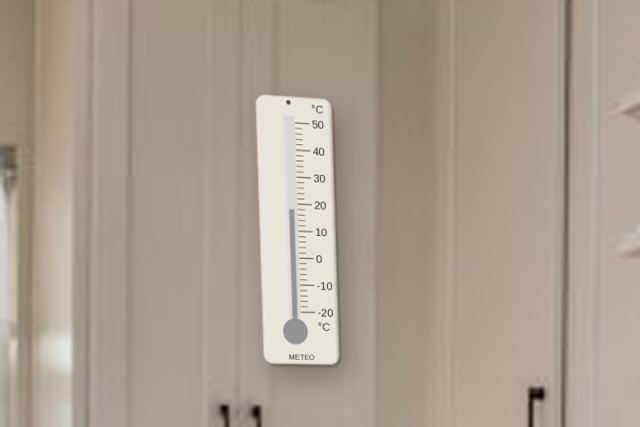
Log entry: °C 18
